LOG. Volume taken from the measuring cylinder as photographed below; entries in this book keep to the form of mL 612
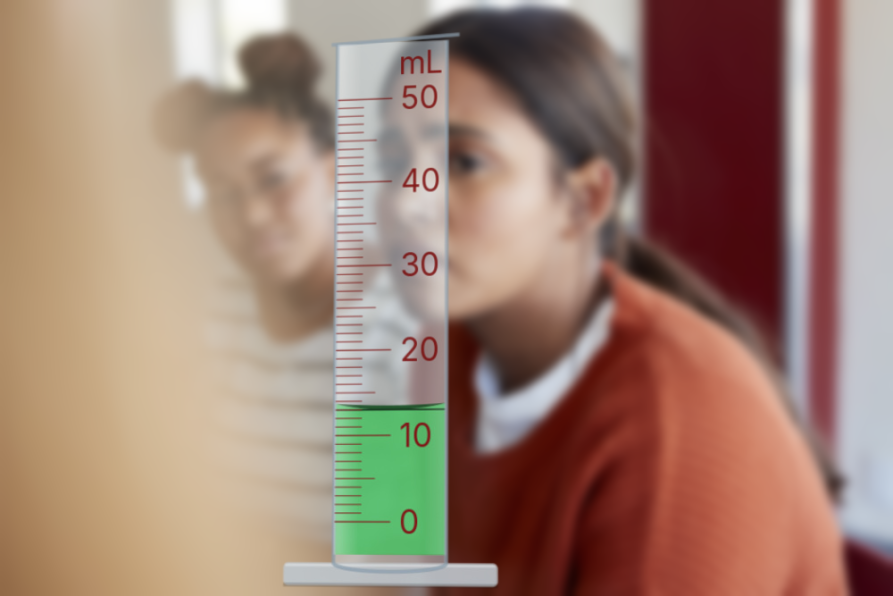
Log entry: mL 13
